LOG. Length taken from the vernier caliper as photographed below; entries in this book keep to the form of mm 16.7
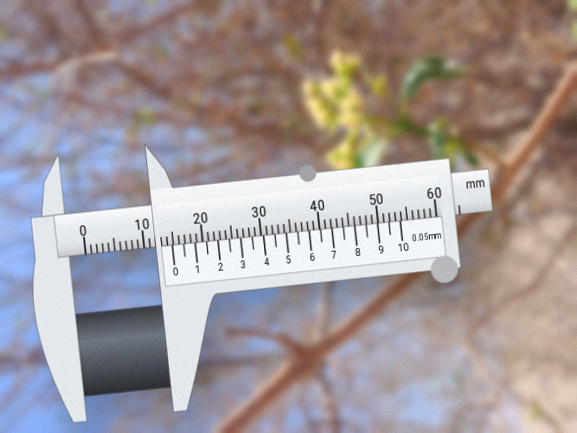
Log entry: mm 14.8
